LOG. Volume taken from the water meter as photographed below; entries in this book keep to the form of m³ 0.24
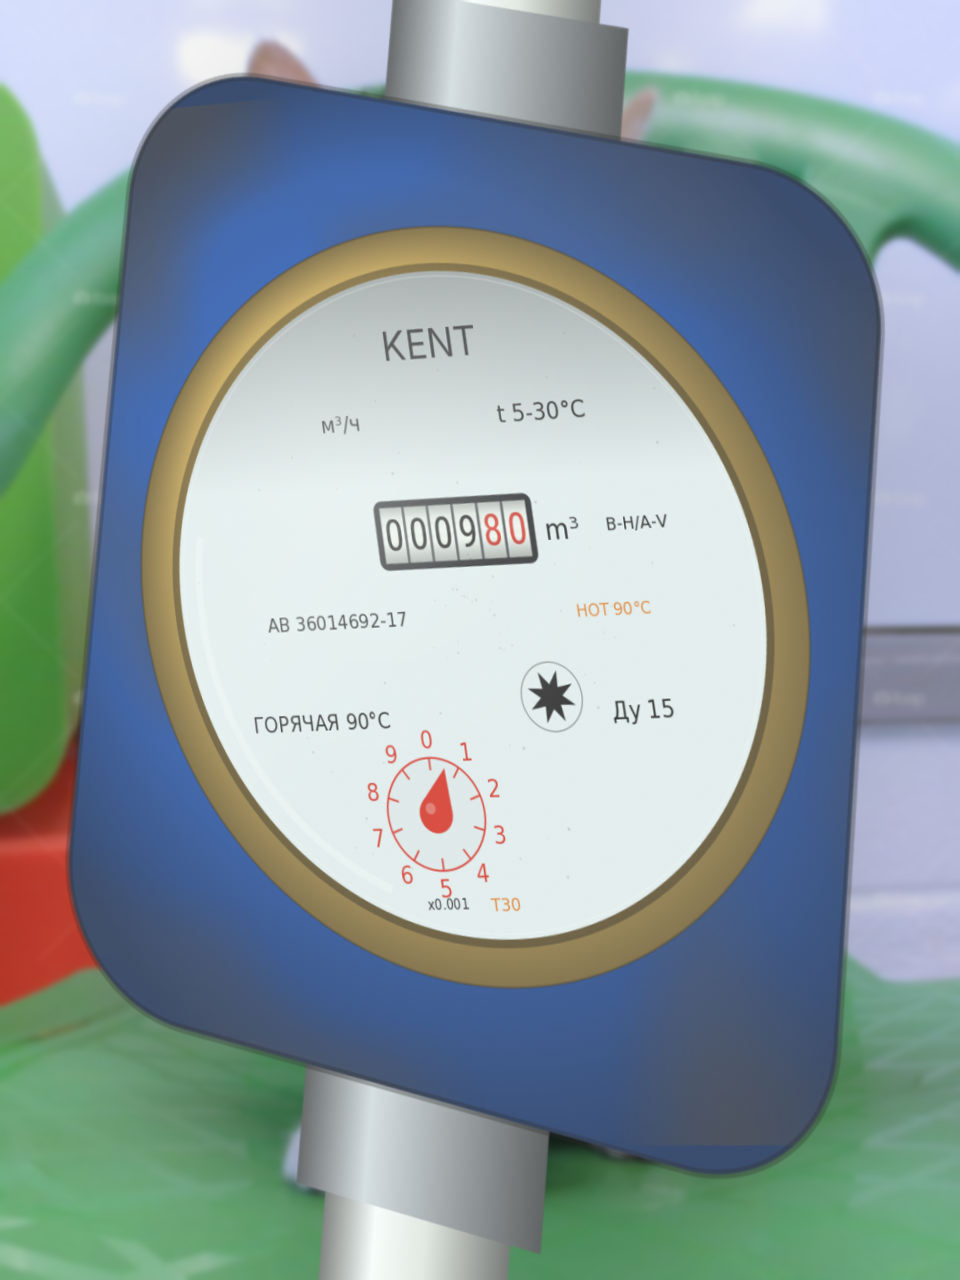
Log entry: m³ 9.800
